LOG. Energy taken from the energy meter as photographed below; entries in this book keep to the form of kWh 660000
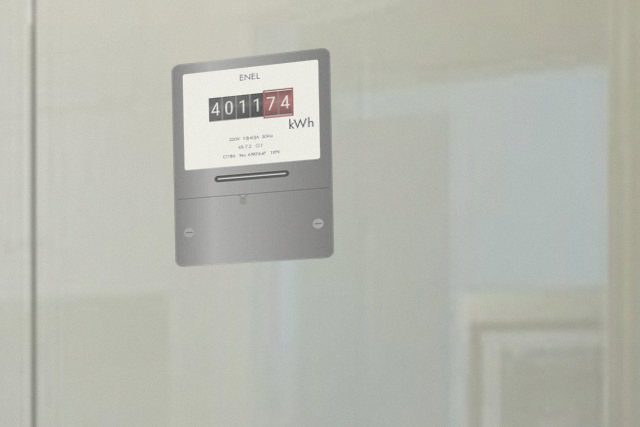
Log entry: kWh 4011.74
